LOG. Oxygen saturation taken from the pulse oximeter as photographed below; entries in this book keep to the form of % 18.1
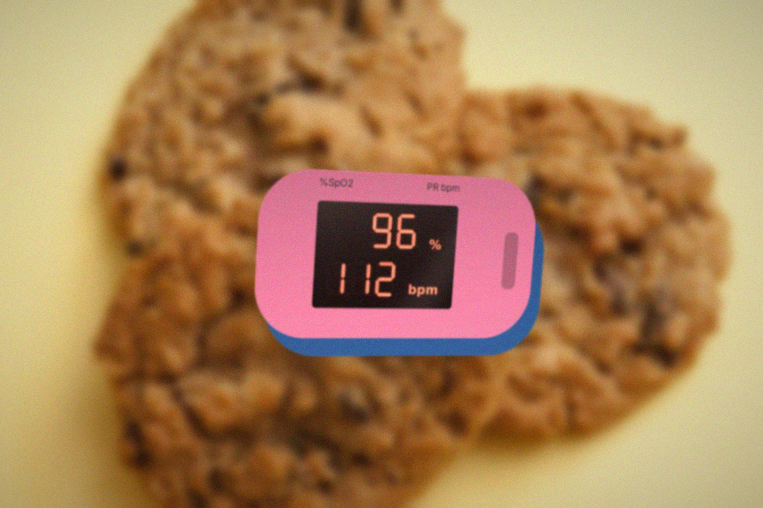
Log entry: % 96
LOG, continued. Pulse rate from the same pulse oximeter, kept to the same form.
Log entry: bpm 112
